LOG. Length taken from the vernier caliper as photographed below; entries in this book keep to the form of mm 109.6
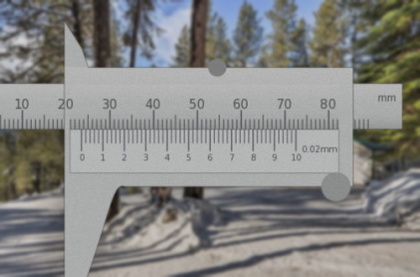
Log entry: mm 23.5
